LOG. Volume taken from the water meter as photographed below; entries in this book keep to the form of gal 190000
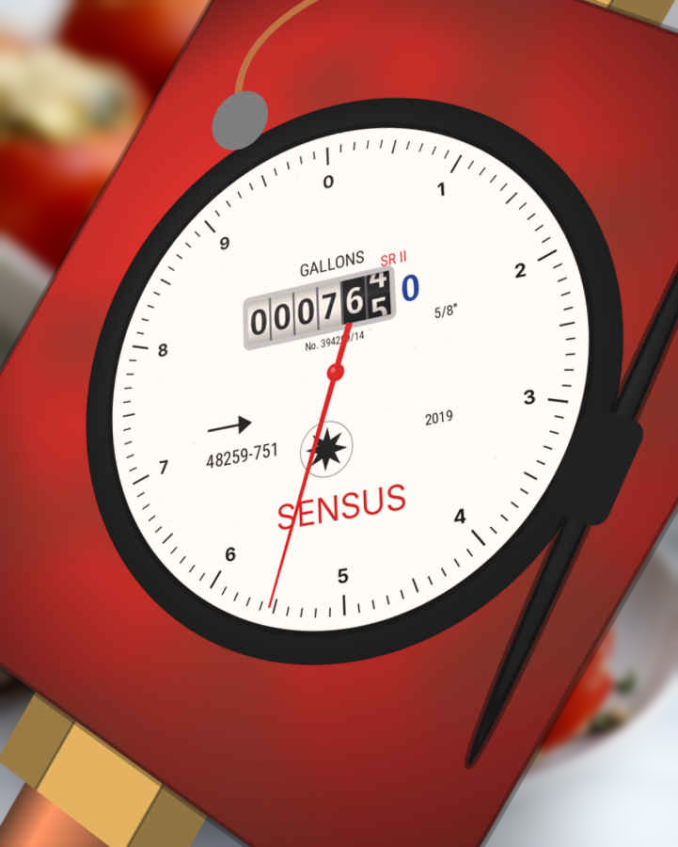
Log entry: gal 7645.5
